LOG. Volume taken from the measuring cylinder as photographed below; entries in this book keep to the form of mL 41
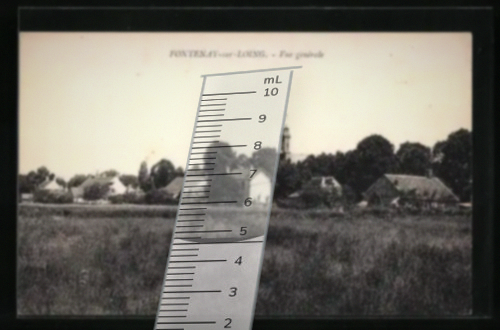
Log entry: mL 4.6
